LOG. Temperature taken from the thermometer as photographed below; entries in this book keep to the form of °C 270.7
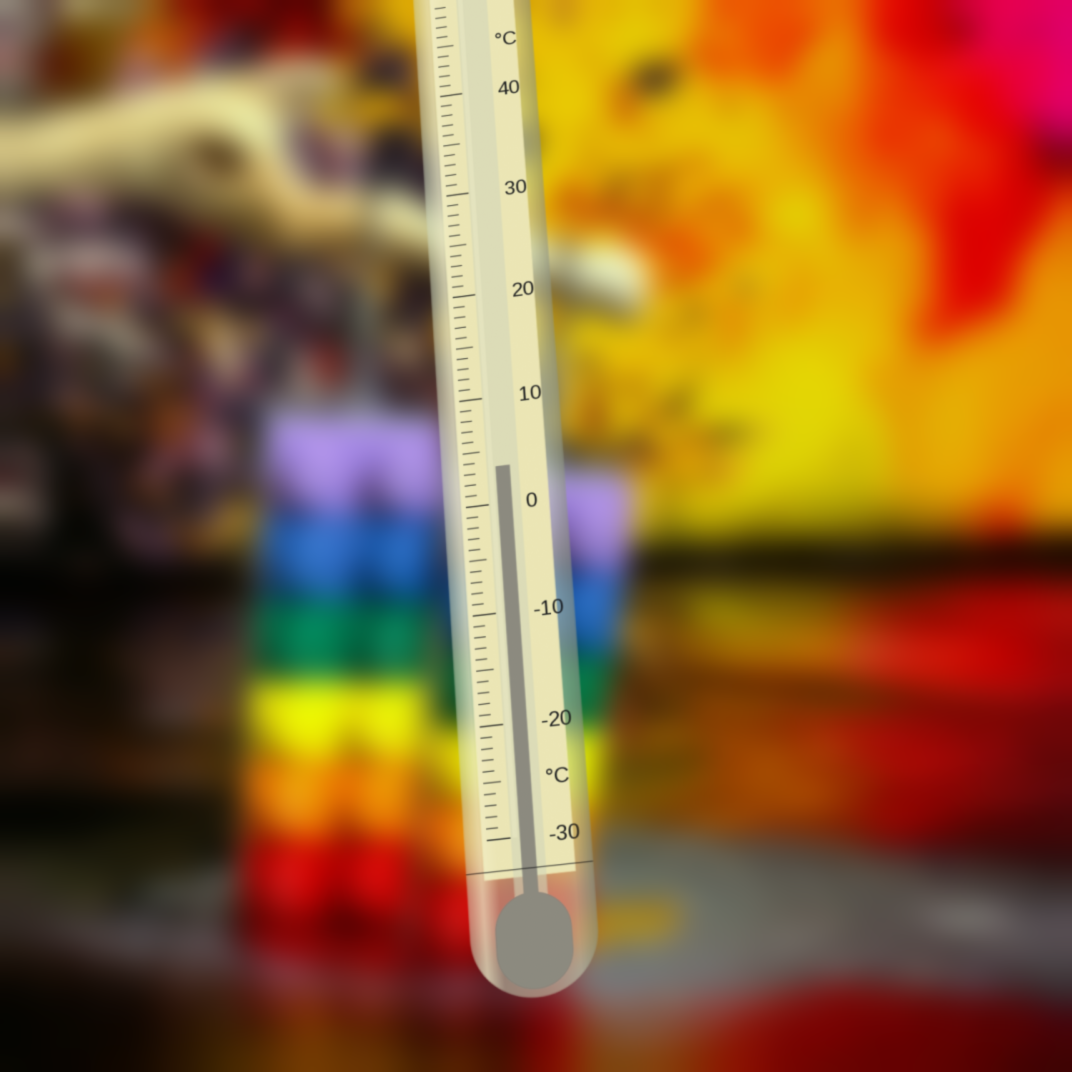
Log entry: °C 3.5
